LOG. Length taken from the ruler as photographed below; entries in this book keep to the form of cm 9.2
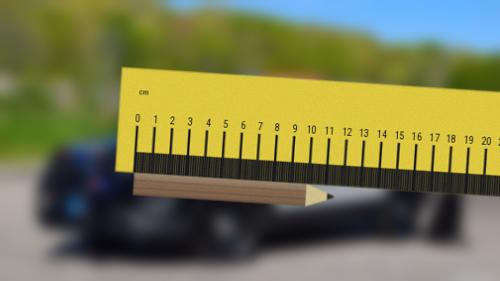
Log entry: cm 11.5
